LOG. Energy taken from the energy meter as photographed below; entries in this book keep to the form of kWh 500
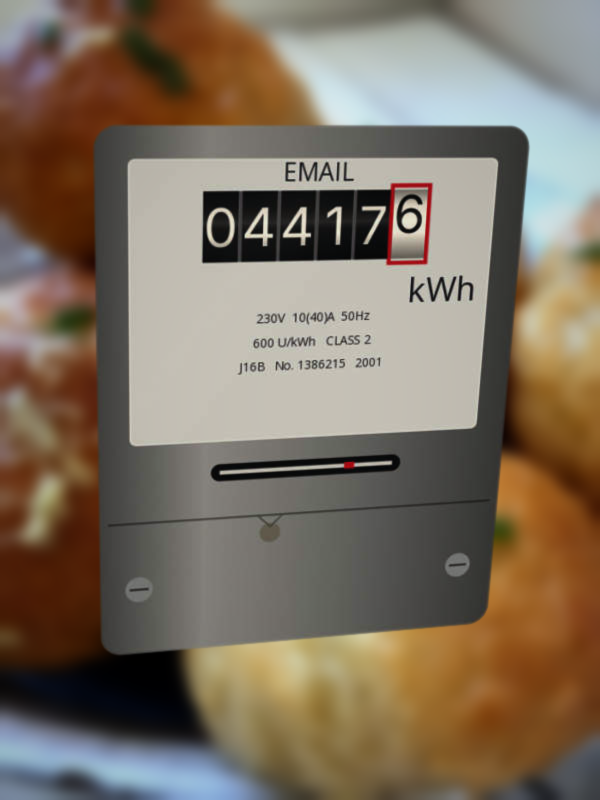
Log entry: kWh 4417.6
